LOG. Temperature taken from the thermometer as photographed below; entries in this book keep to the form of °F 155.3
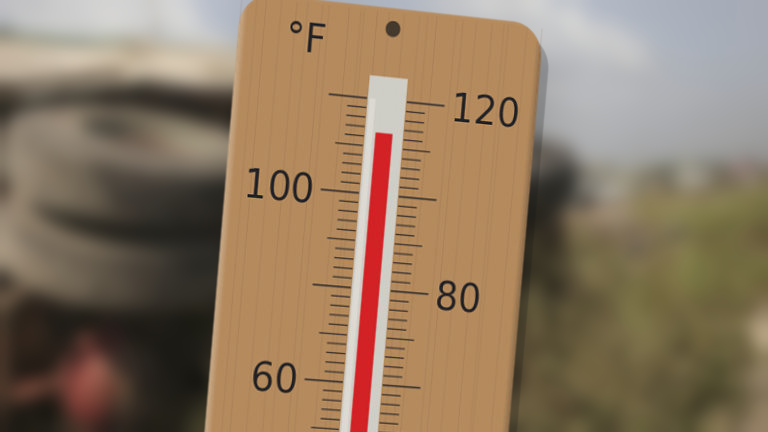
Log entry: °F 113
